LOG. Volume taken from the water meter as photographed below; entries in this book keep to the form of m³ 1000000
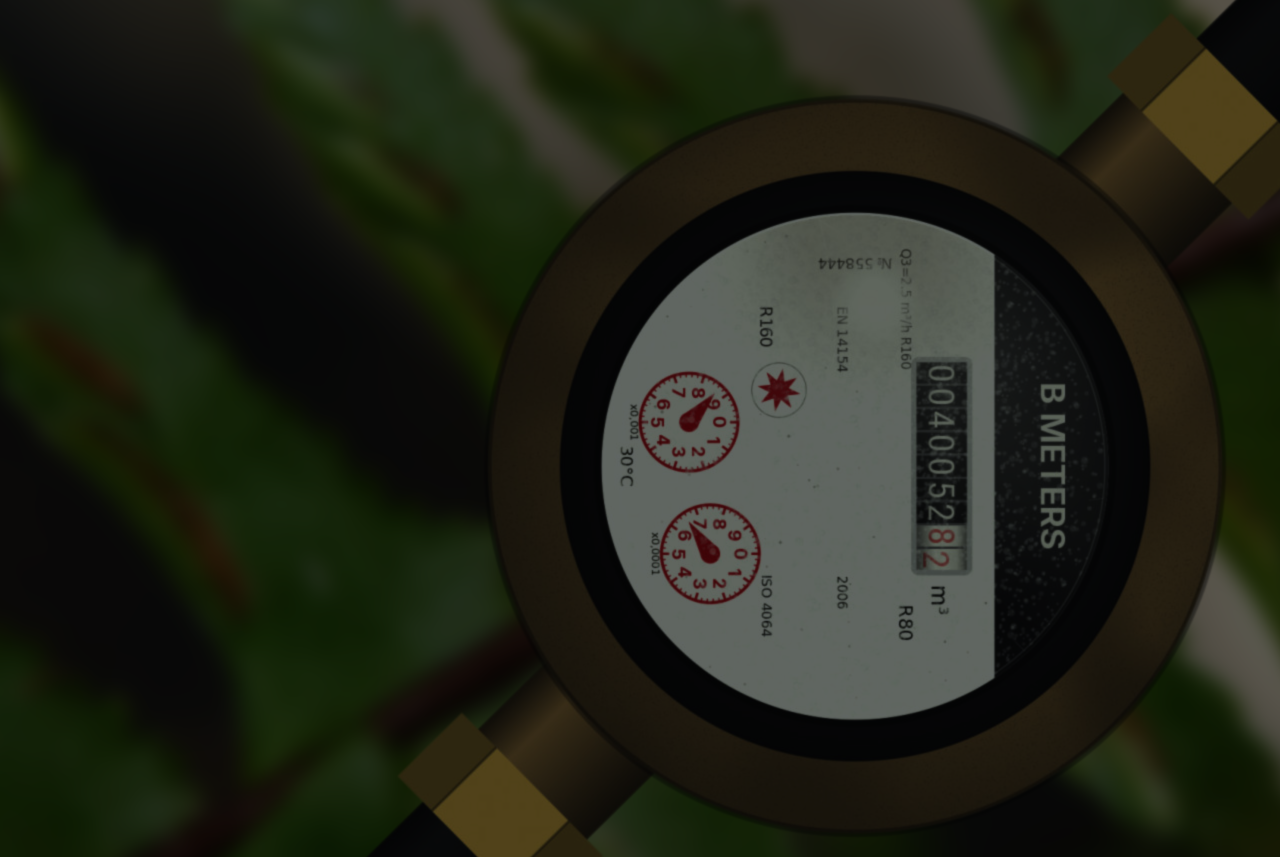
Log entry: m³ 40052.8186
